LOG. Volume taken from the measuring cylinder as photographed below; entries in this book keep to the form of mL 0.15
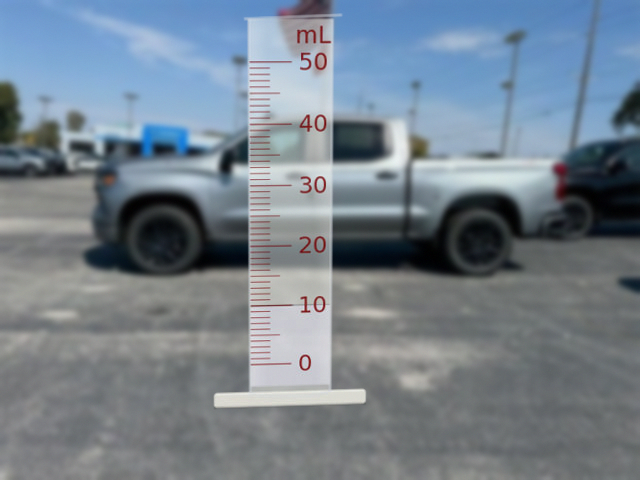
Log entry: mL 10
